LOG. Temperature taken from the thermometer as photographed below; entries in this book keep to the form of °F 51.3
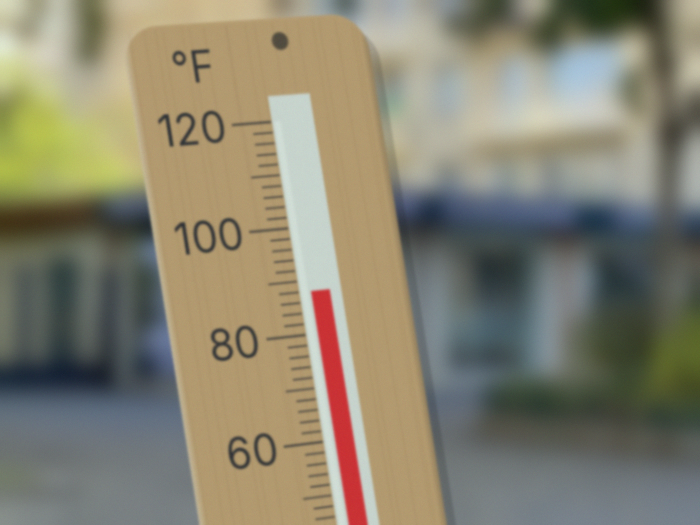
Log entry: °F 88
